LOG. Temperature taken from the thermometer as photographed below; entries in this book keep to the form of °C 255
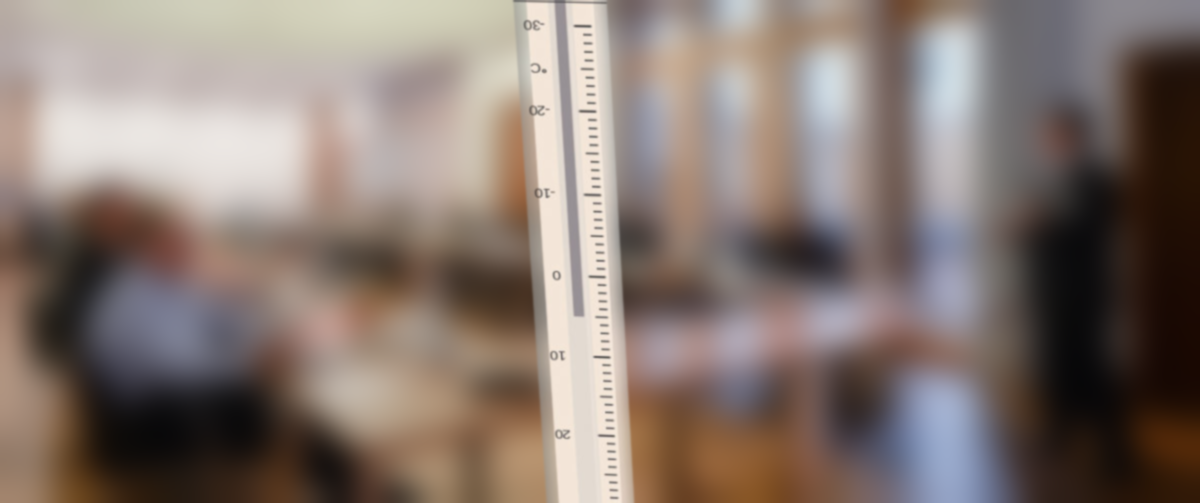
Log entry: °C 5
